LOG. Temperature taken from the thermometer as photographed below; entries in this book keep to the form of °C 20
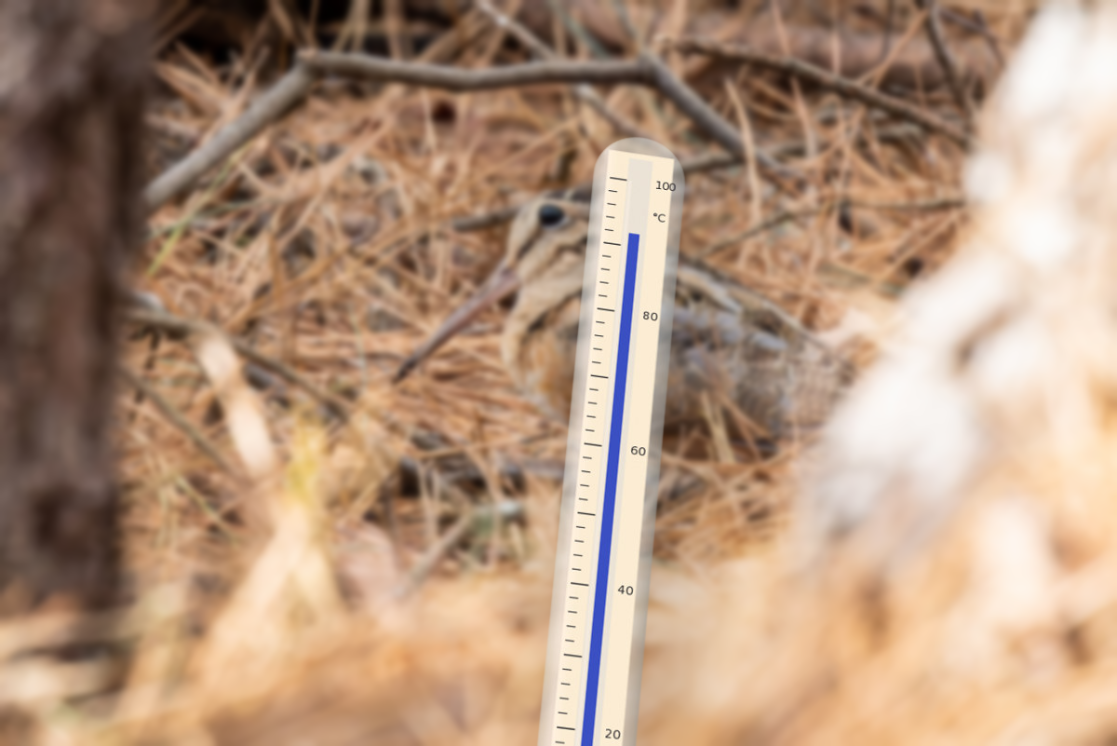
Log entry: °C 92
